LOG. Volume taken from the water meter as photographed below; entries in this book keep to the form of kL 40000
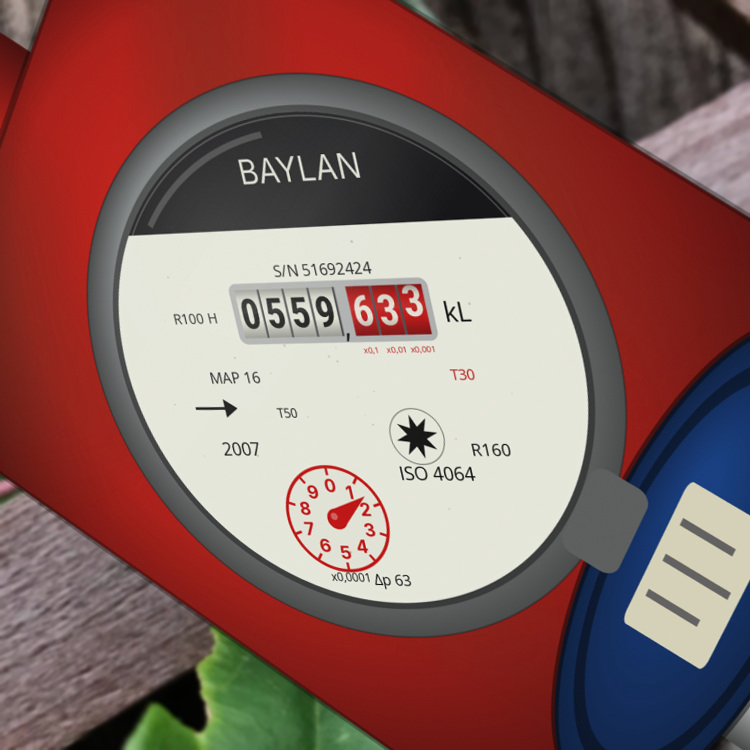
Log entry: kL 559.6331
